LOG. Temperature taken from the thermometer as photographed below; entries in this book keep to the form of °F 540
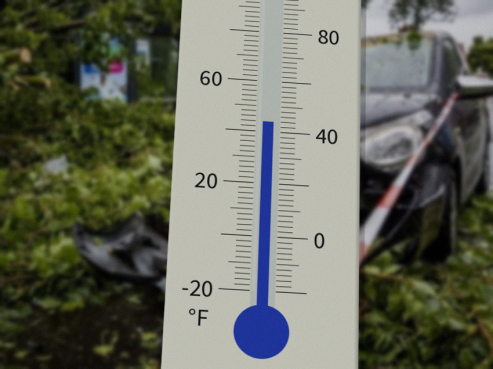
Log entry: °F 44
